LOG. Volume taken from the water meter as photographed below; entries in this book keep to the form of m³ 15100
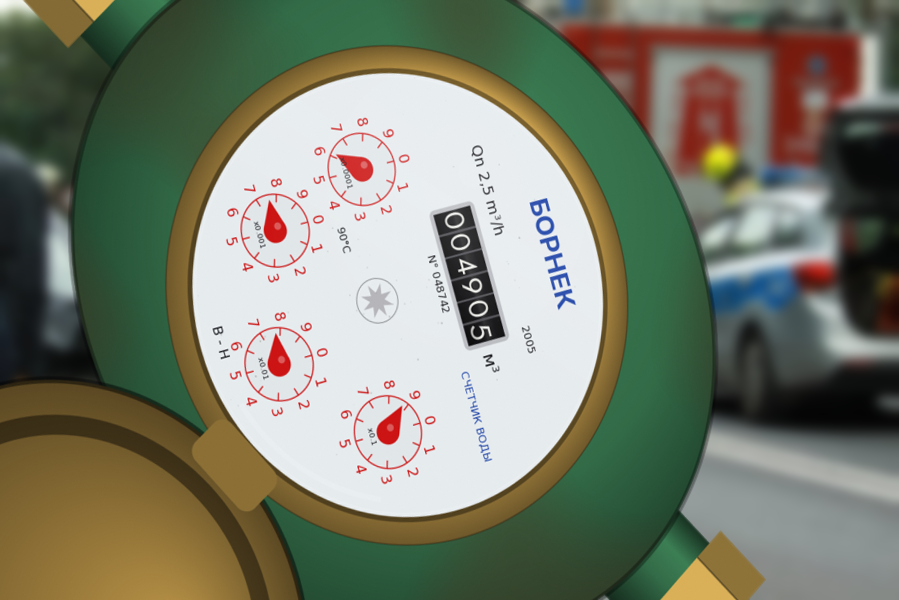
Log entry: m³ 4904.8776
